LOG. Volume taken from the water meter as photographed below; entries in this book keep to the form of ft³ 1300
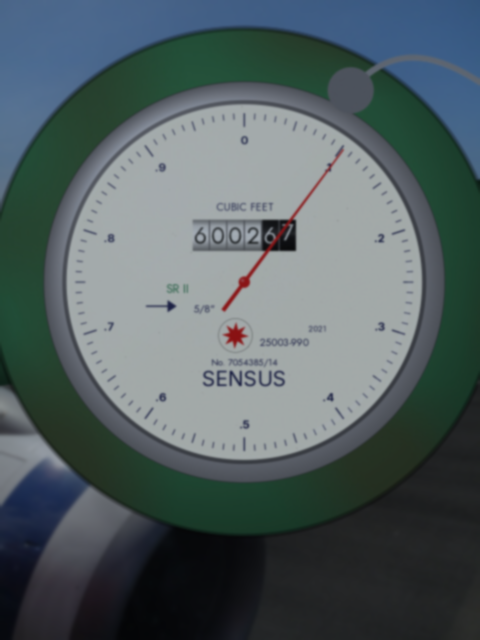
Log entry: ft³ 600267.10
